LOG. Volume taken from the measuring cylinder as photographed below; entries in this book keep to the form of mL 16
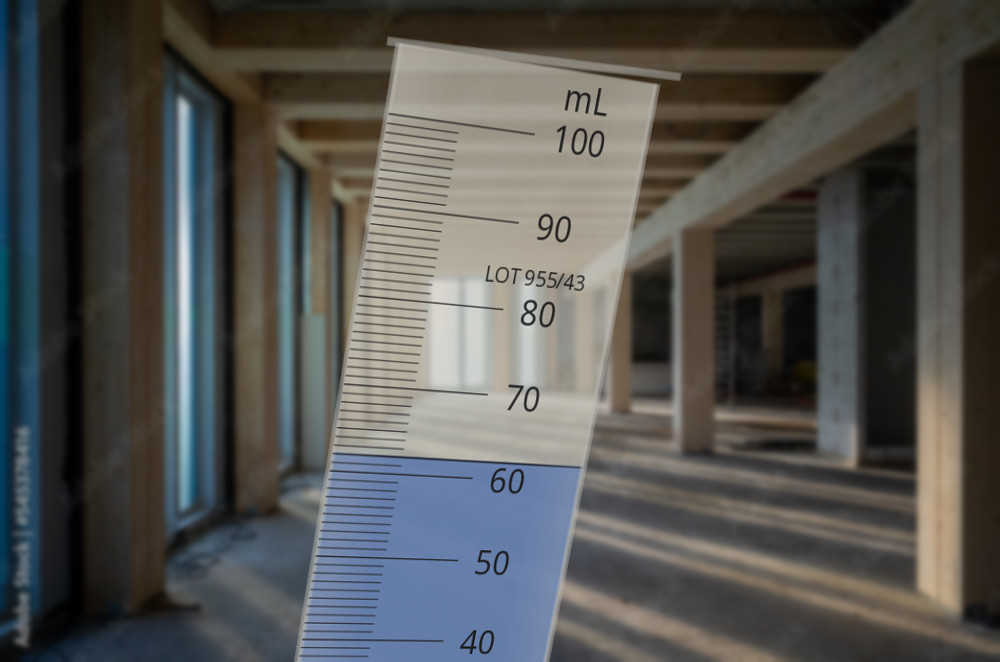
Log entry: mL 62
